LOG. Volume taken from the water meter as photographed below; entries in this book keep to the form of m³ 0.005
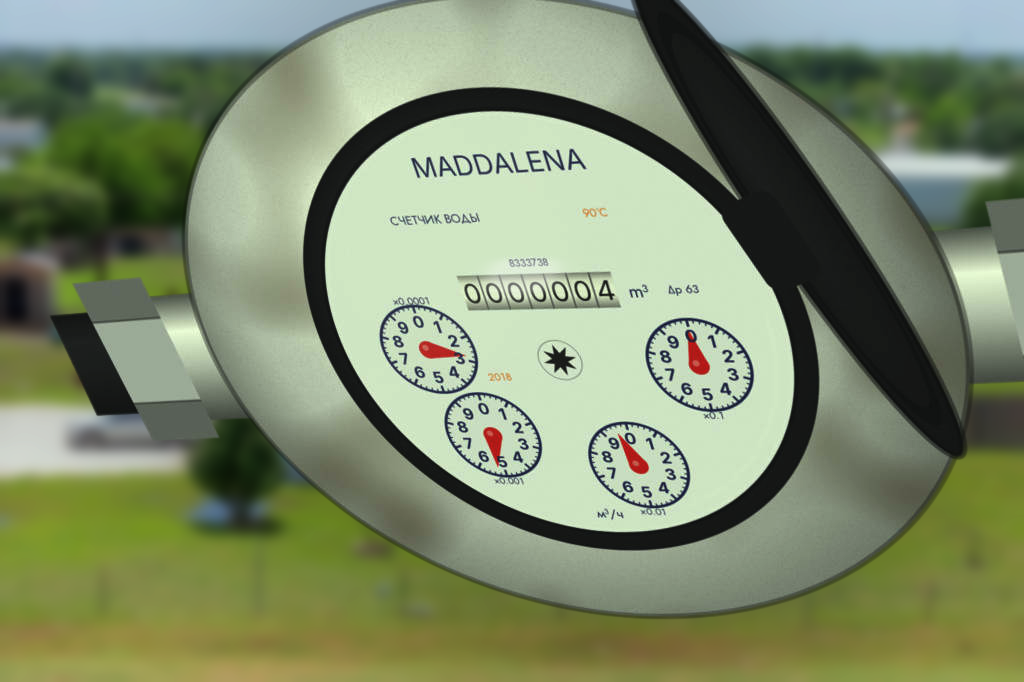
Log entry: m³ 3.9952
